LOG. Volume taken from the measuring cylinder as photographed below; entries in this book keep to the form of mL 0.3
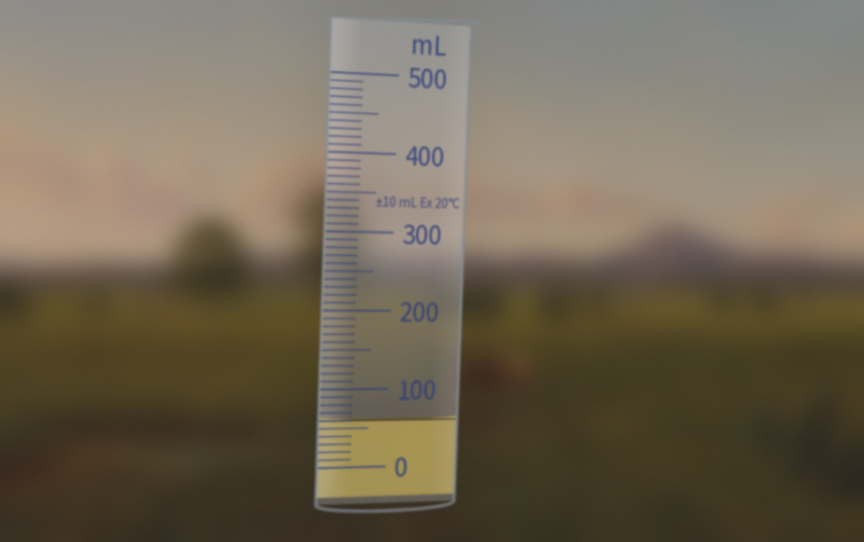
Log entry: mL 60
